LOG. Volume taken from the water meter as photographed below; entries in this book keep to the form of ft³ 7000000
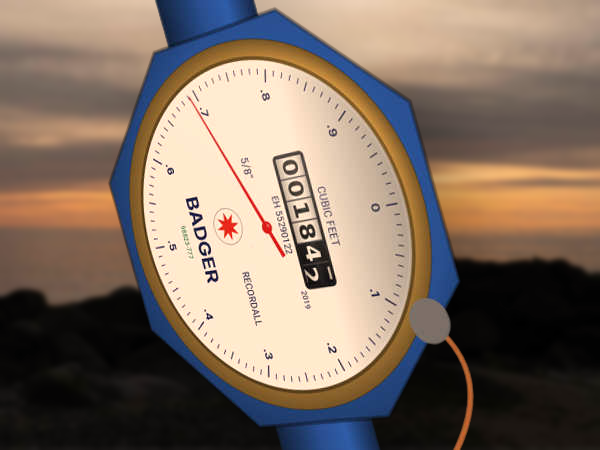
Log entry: ft³ 1841.69
